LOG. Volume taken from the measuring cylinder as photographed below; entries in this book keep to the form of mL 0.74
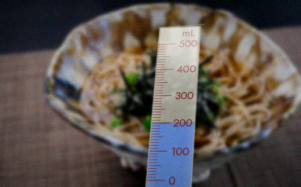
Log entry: mL 200
